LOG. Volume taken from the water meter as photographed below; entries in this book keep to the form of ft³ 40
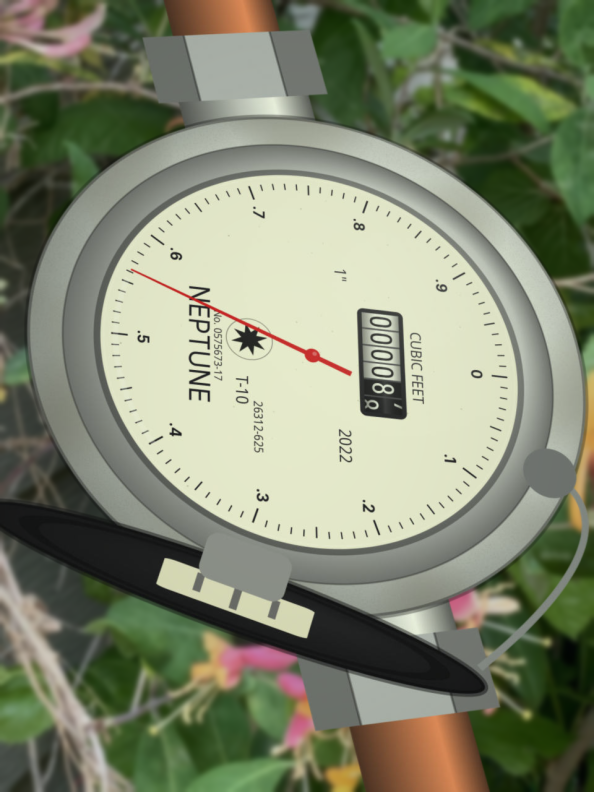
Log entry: ft³ 87.56
